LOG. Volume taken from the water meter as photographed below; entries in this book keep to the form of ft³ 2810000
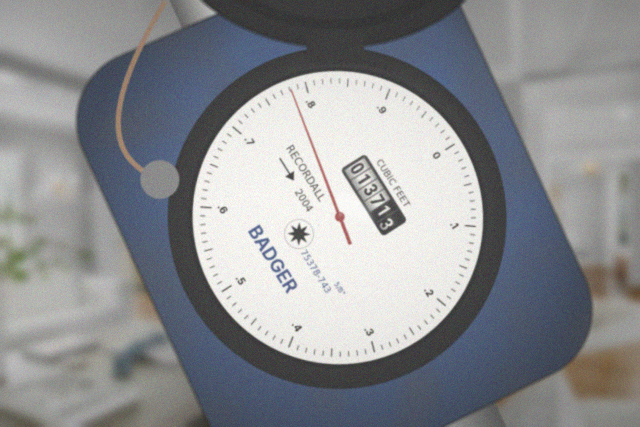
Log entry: ft³ 13712.78
